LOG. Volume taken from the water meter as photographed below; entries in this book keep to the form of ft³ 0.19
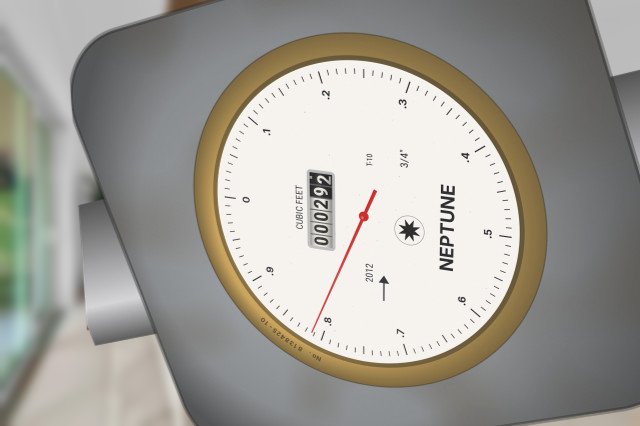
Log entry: ft³ 291.81
